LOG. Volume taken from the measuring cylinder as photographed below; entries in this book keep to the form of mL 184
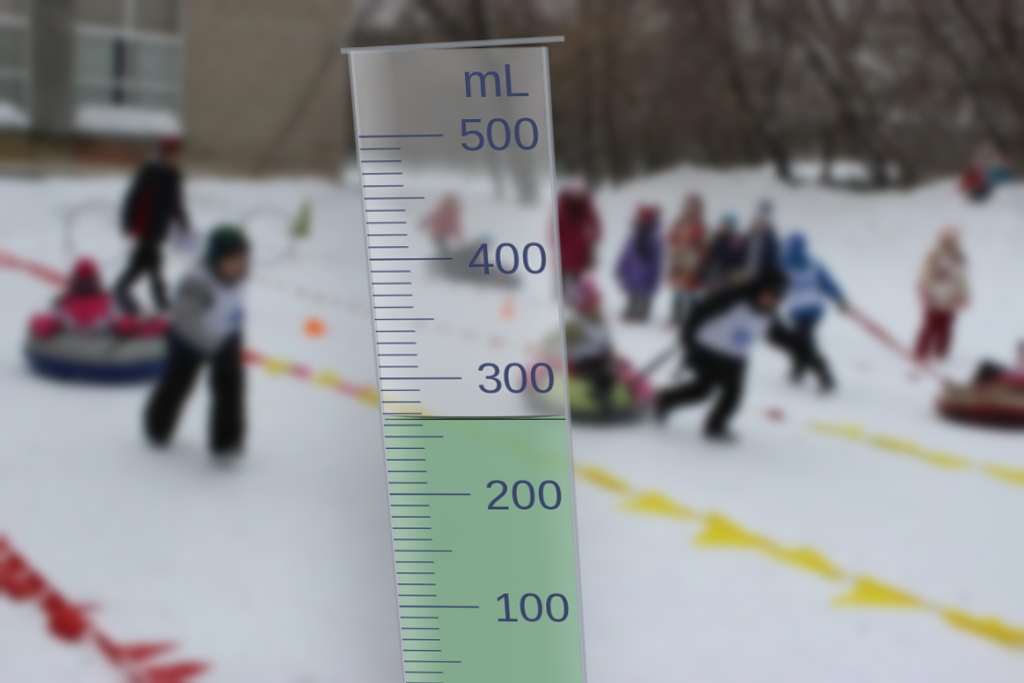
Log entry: mL 265
